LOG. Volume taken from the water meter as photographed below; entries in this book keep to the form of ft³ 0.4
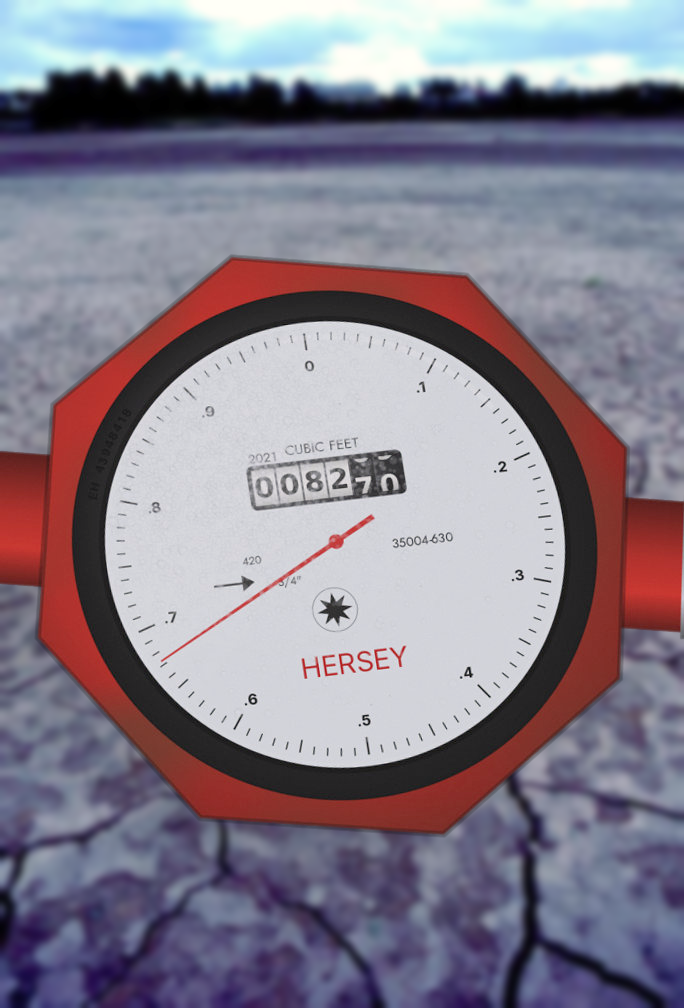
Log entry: ft³ 8269.67
